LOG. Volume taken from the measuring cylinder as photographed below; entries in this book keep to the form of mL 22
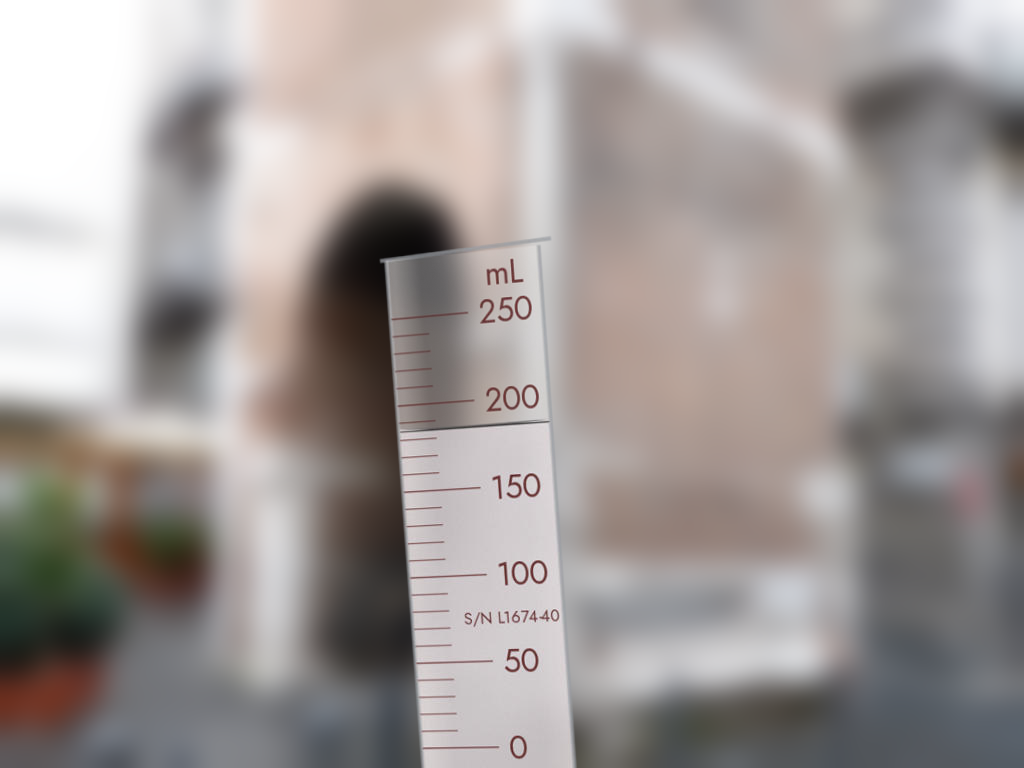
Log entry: mL 185
